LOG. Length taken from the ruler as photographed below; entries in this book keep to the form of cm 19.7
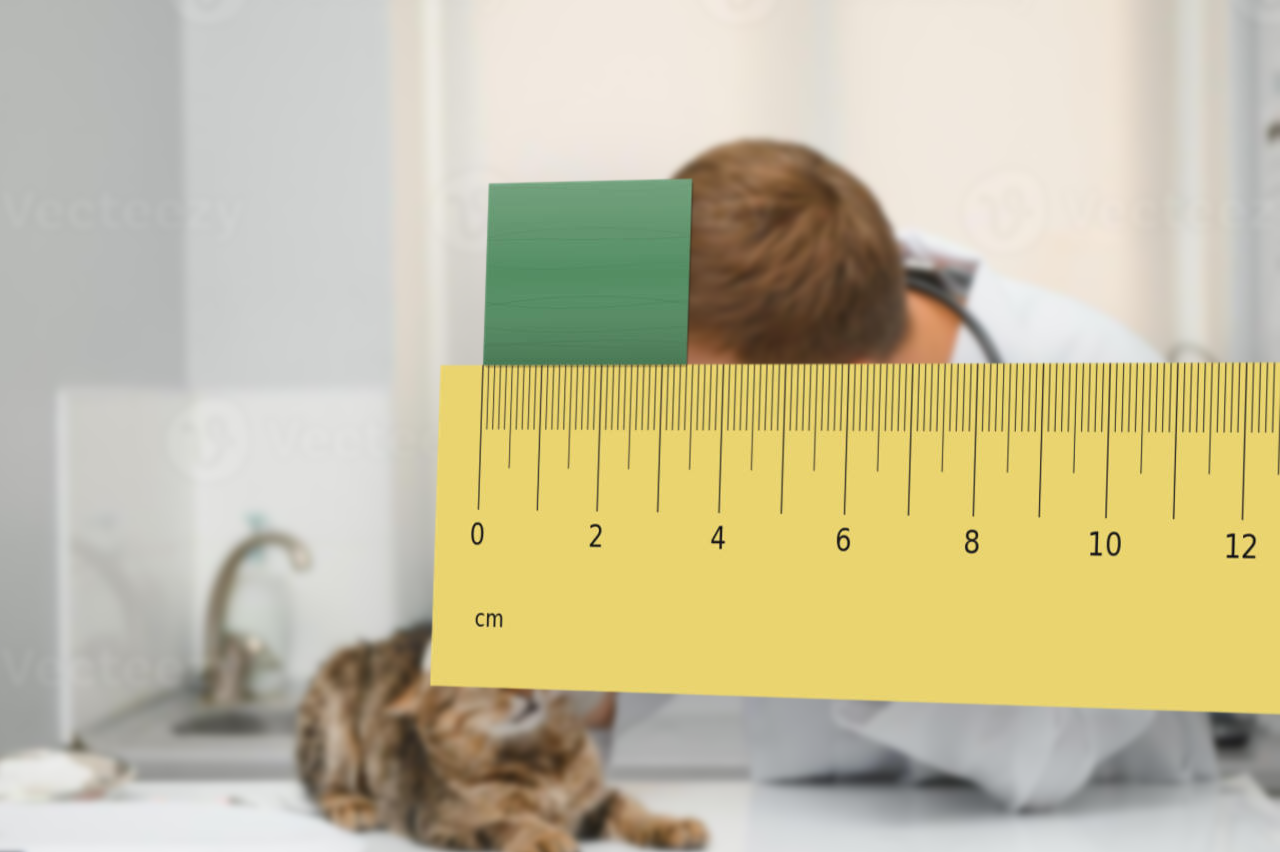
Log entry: cm 3.4
